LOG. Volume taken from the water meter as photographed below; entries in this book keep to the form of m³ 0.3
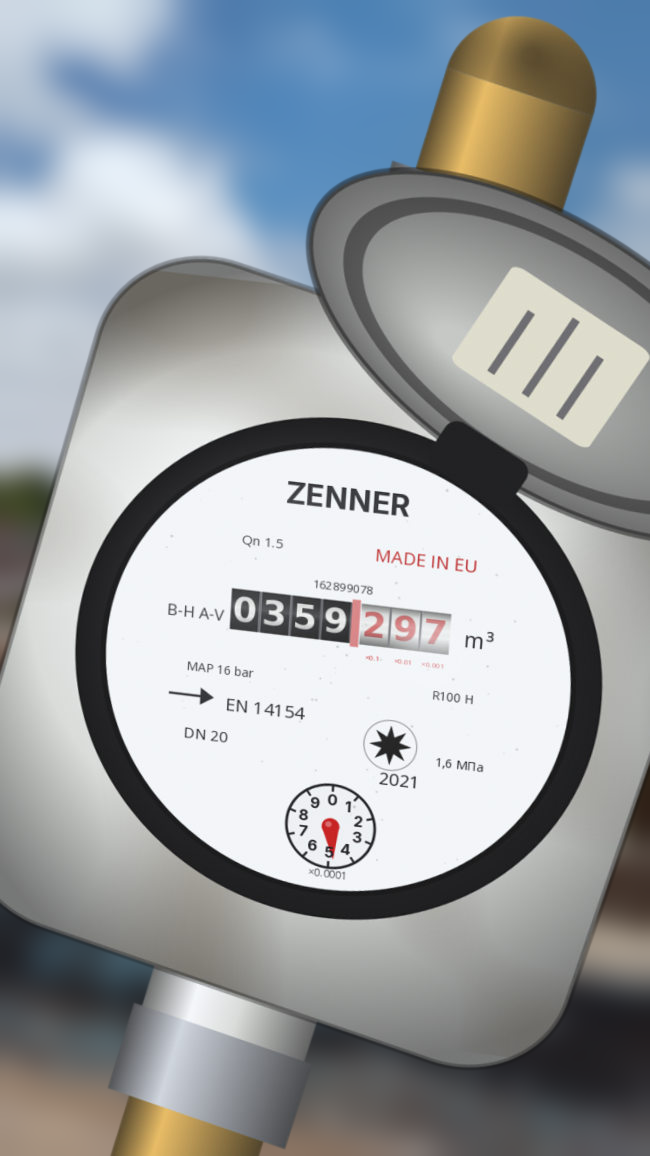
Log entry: m³ 359.2974
